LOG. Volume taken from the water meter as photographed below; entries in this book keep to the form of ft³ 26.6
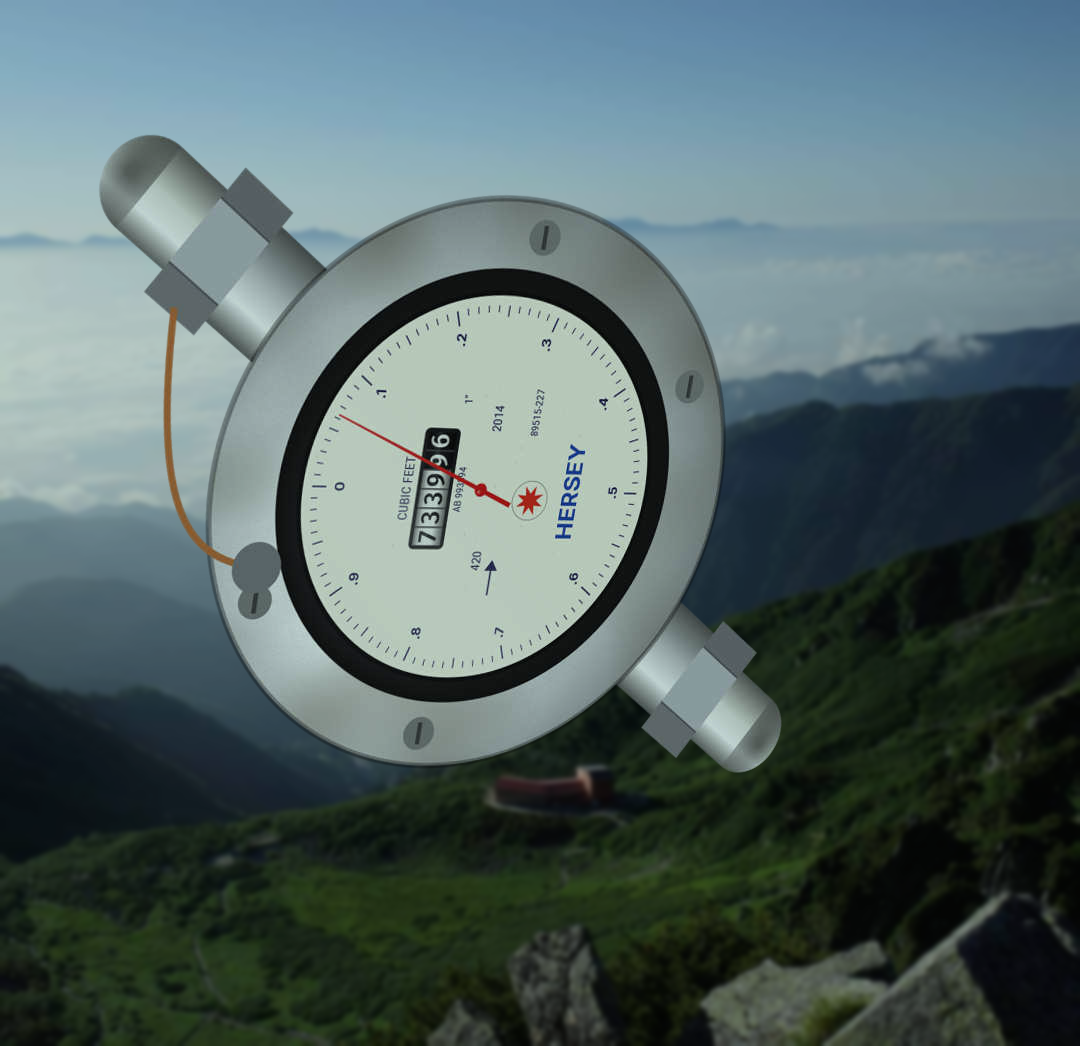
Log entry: ft³ 733996.06
